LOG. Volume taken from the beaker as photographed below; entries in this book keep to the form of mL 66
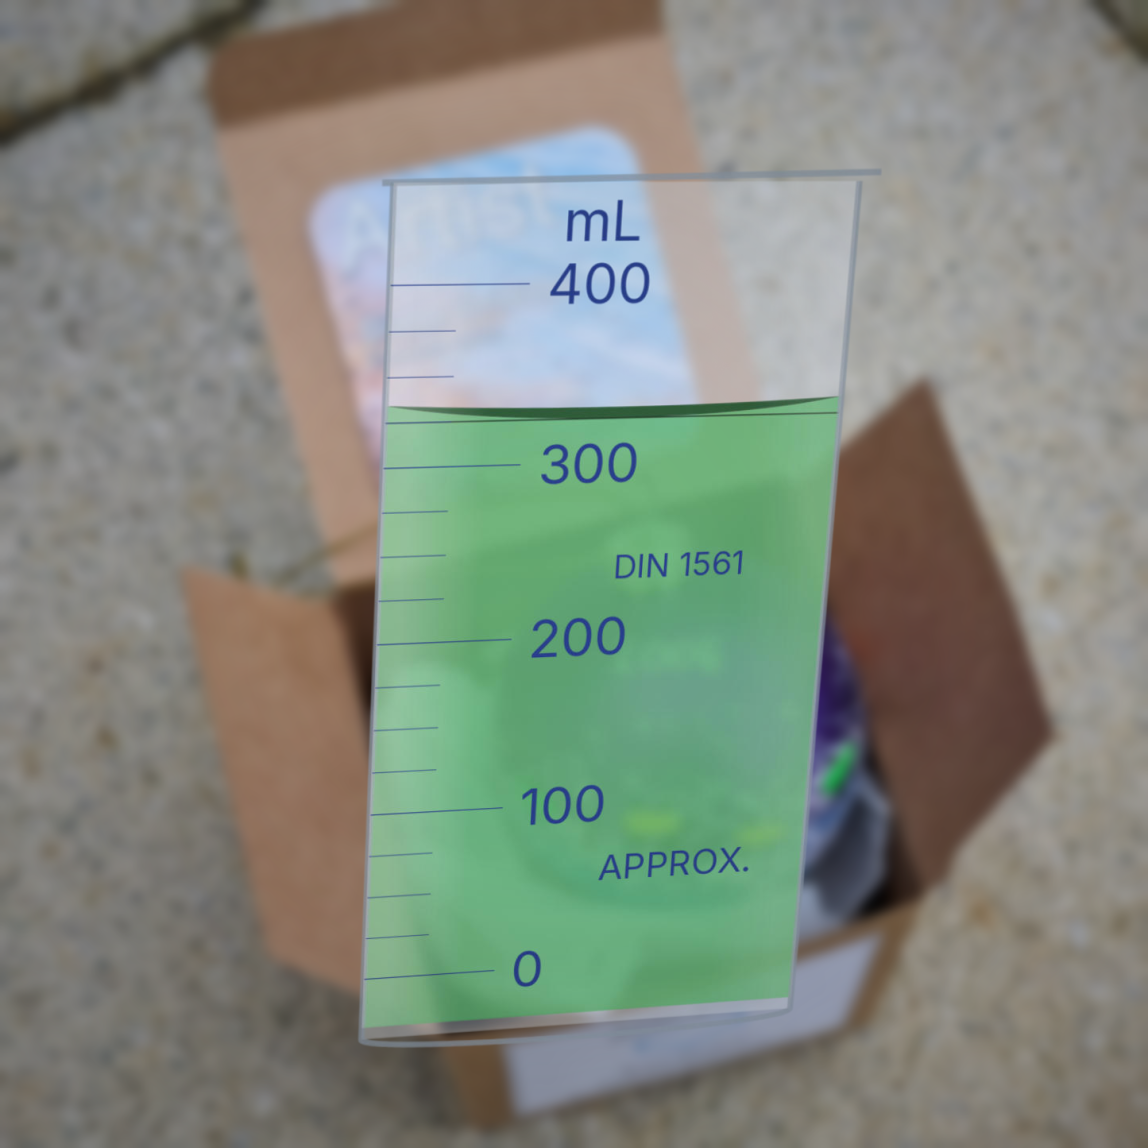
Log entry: mL 325
